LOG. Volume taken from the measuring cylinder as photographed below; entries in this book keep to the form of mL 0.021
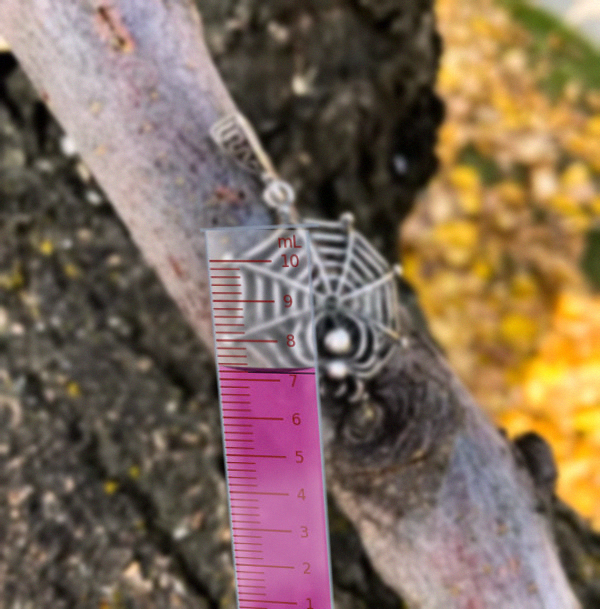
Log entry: mL 7.2
